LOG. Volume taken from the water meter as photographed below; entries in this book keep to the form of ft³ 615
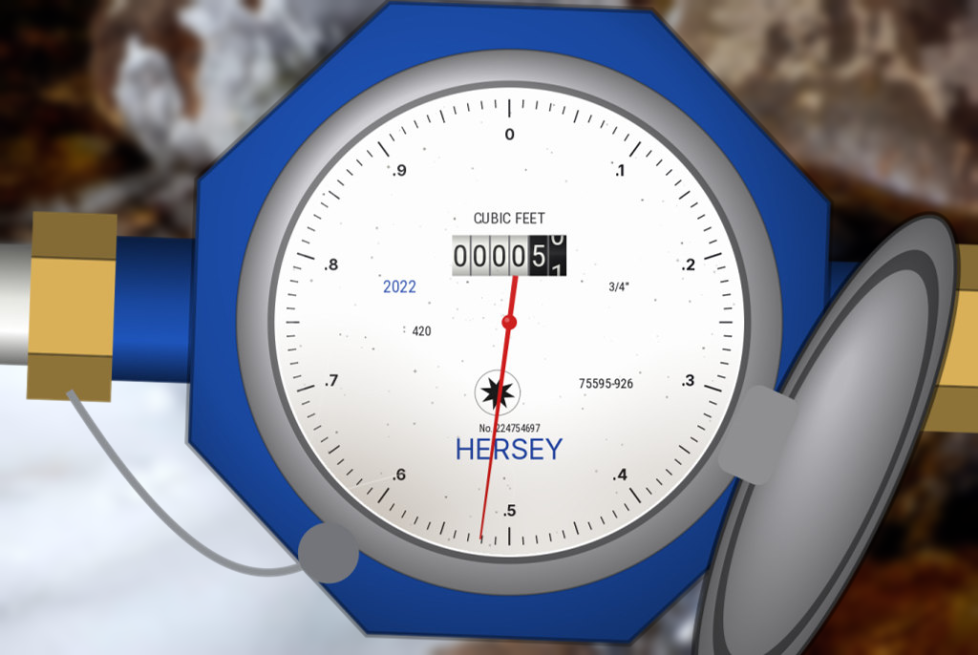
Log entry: ft³ 50.52
